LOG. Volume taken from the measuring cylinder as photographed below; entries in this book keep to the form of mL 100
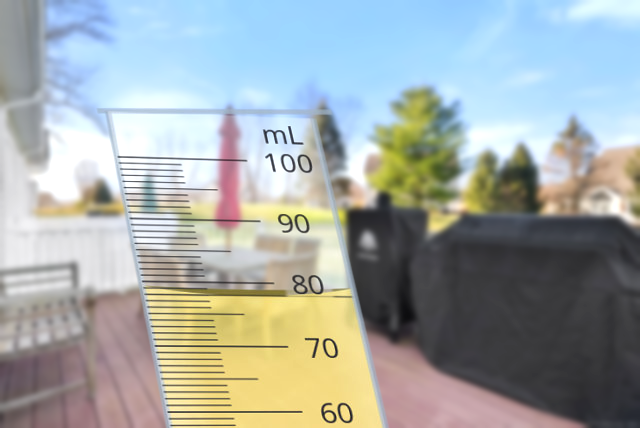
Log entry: mL 78
